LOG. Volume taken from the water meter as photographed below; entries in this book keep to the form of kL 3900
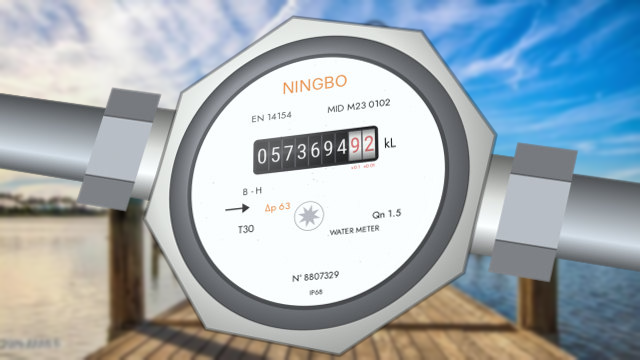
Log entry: kL 573694.92
